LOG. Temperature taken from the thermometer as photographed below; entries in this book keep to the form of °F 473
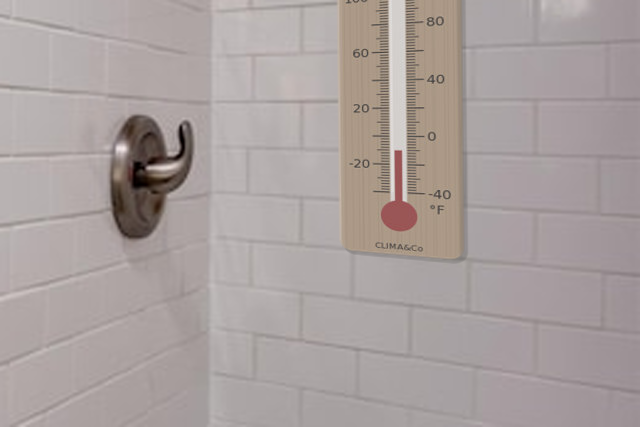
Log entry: °F -10
